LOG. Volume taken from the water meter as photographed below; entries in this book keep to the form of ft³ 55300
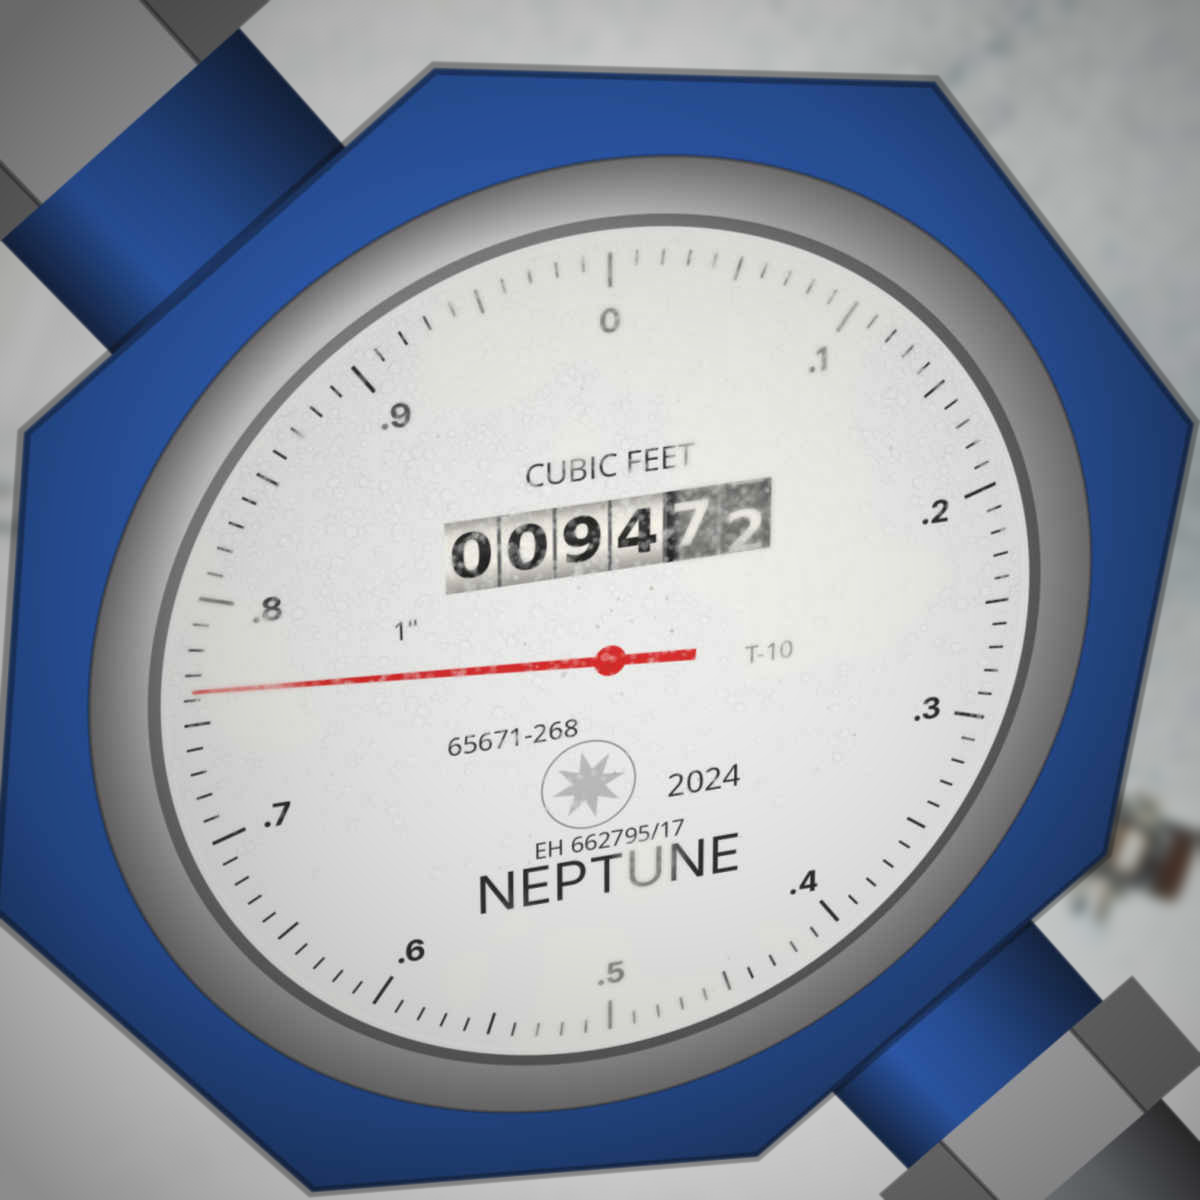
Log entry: ft³ 9471.76
